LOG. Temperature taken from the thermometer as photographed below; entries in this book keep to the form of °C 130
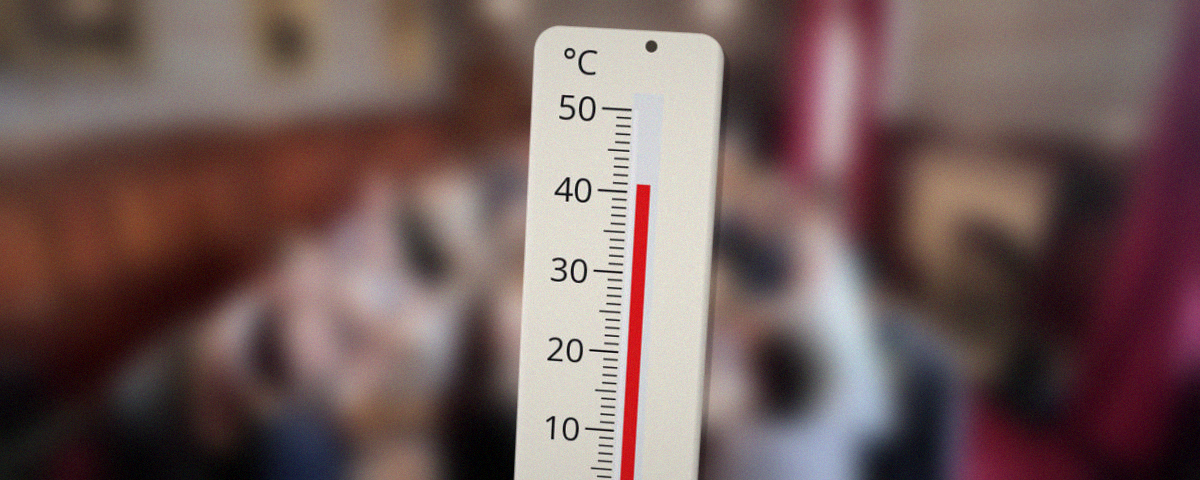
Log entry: °C 41
